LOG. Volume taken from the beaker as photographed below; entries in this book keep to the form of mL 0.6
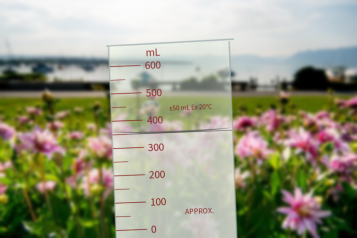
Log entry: mL 350
